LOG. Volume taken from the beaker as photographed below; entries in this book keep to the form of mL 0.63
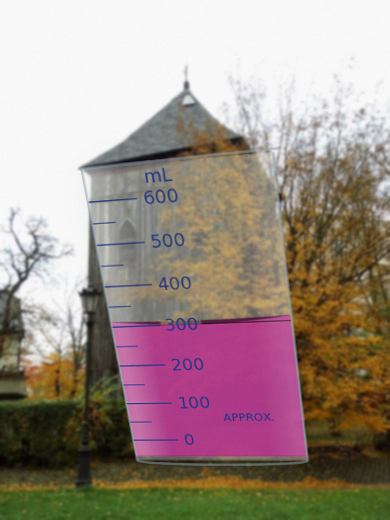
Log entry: mL 300
